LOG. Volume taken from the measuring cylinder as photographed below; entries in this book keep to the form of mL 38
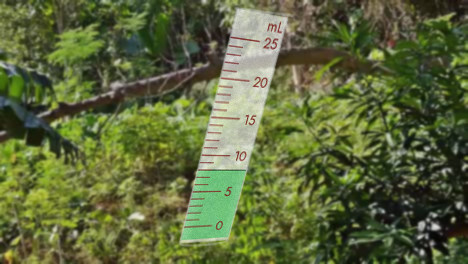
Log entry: mL 8
